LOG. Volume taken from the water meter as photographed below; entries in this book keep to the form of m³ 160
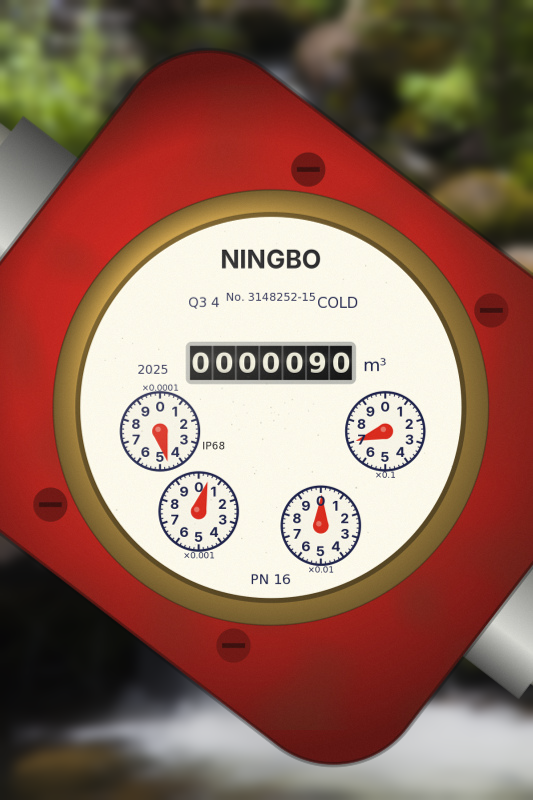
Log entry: m³ 90.7004
